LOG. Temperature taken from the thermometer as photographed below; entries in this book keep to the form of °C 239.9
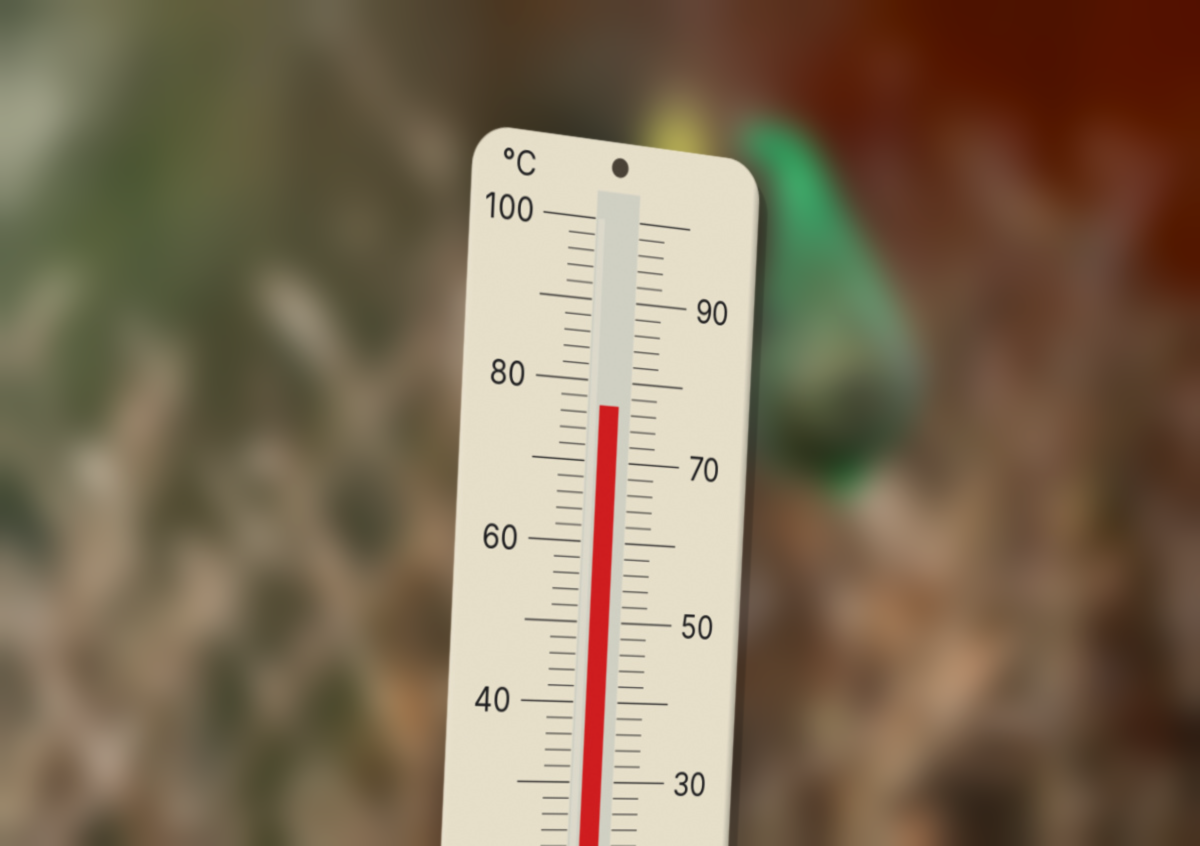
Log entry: °C 77
